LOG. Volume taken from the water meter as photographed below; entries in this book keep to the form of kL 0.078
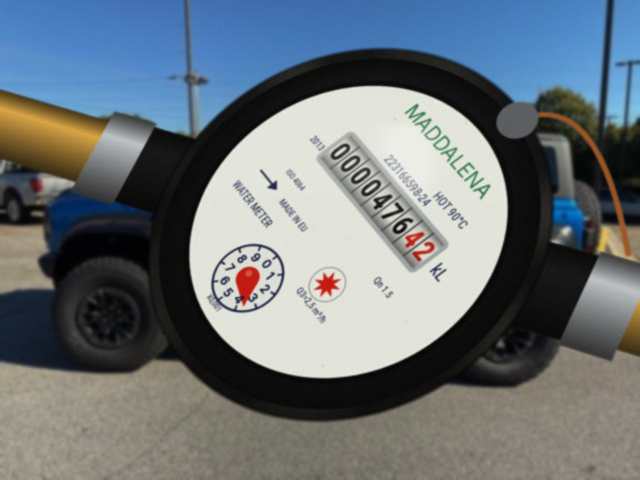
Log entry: kL 476.423
